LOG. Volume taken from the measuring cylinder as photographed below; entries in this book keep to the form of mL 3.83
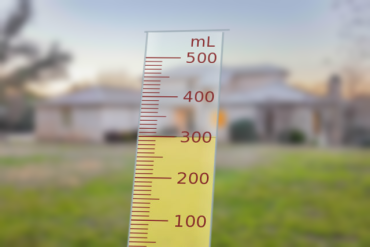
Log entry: mL 300
